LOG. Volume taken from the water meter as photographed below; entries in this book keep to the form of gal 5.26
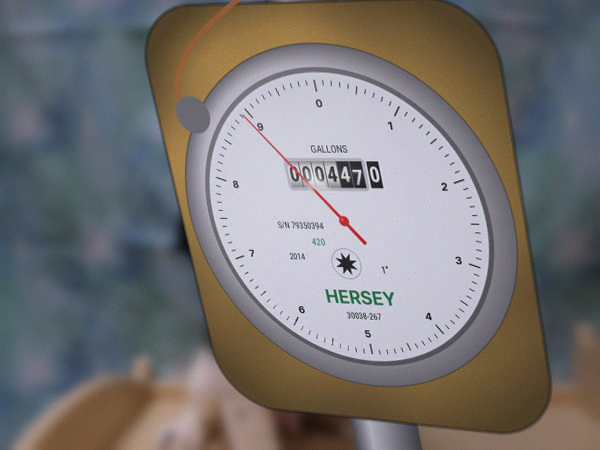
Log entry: gal 4468.9
